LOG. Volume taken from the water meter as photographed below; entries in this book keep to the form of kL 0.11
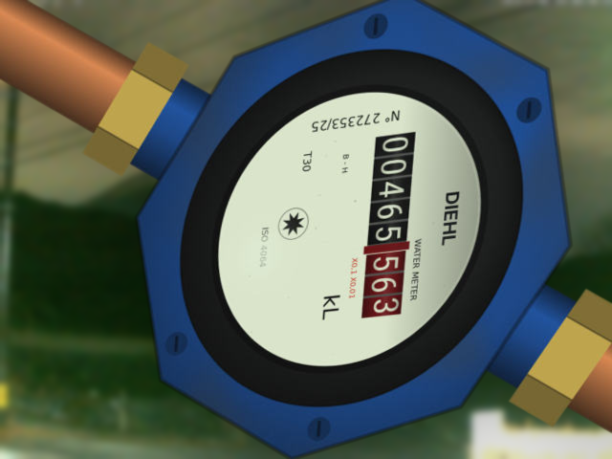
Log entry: kL 465.563
